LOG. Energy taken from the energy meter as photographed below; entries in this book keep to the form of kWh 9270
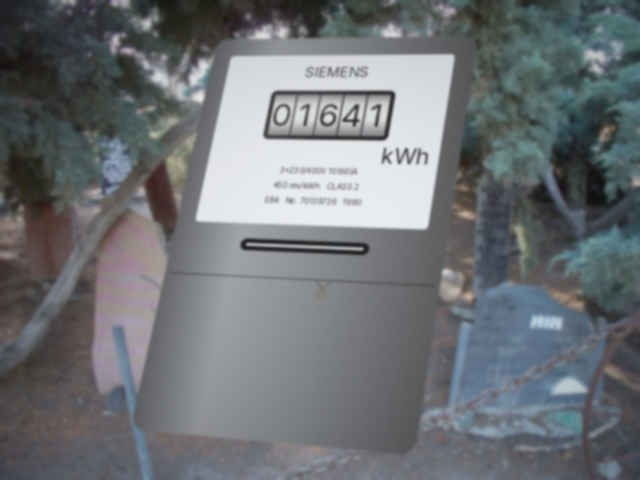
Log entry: kWh 1641
